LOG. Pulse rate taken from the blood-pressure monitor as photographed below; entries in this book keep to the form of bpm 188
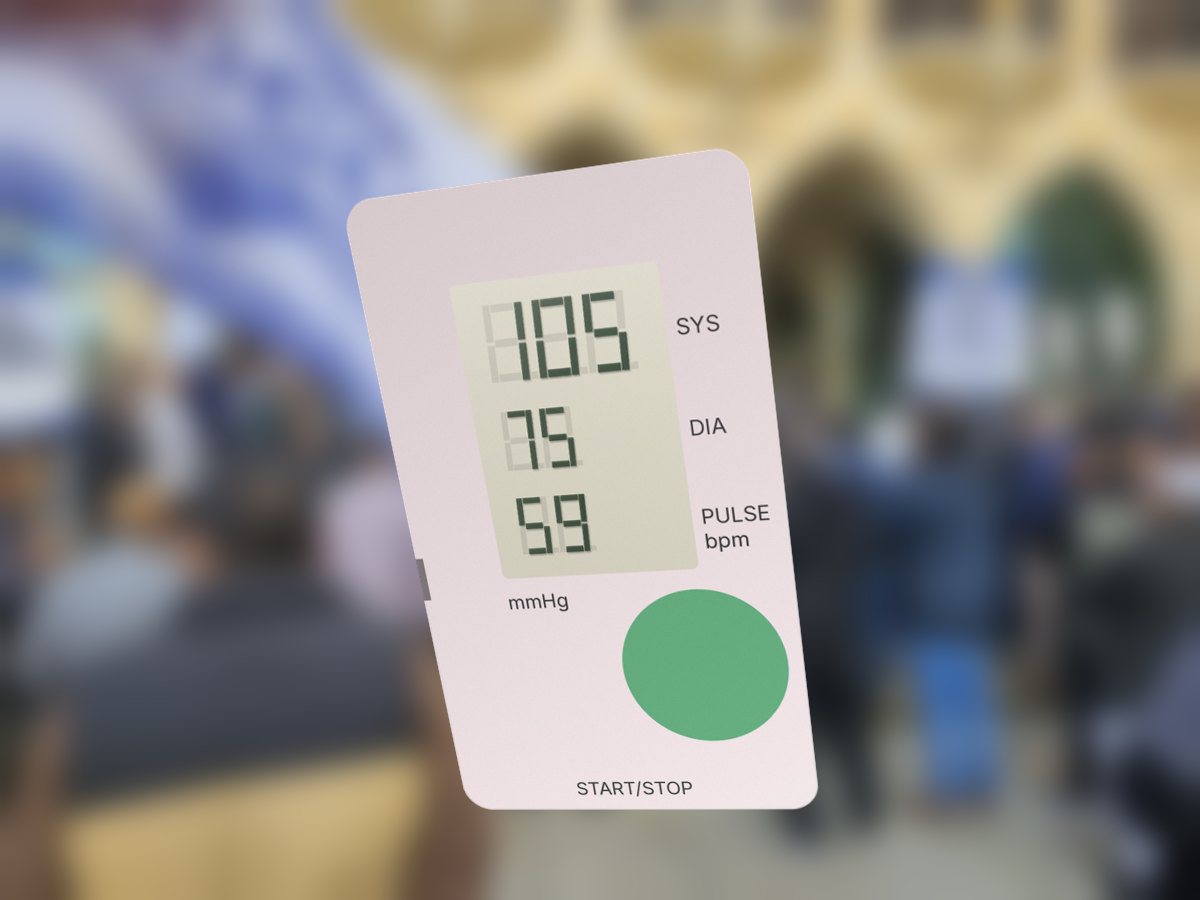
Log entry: bpm 59
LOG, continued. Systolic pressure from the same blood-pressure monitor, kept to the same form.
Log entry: mmHg 105
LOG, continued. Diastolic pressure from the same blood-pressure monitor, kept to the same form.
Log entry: mmHg 75
